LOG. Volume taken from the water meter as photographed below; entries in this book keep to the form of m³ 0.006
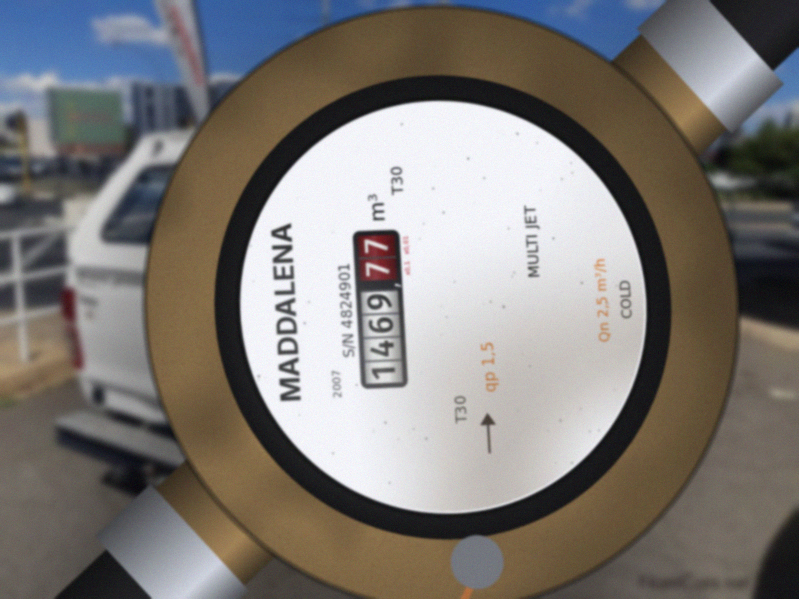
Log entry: m³ 1469.77
